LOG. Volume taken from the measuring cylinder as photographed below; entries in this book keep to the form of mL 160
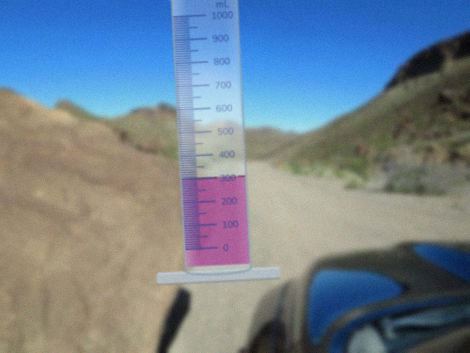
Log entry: mL 300
